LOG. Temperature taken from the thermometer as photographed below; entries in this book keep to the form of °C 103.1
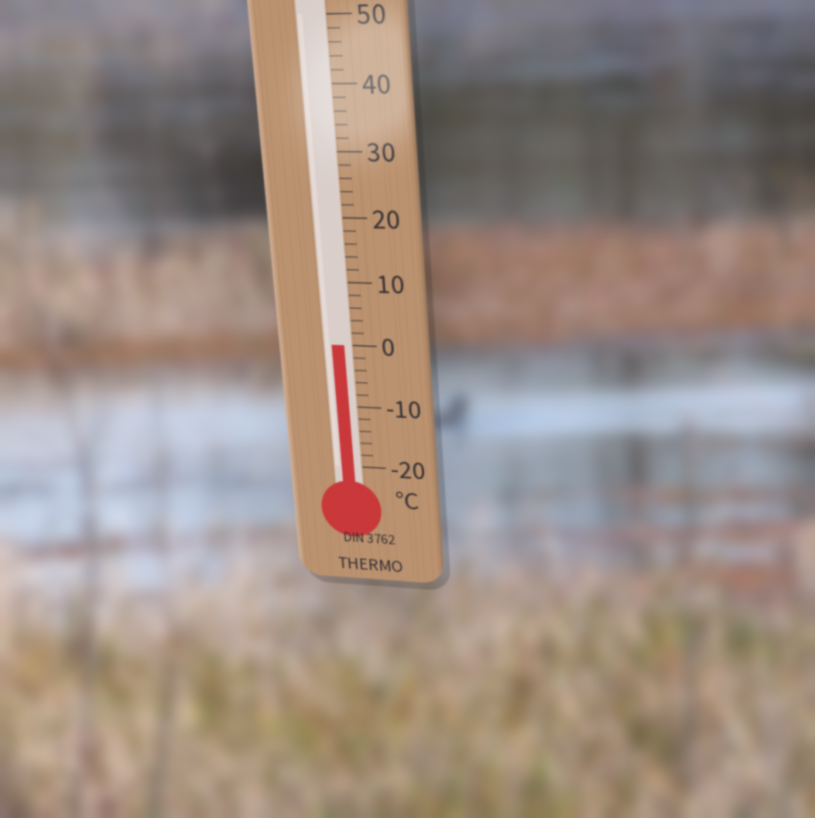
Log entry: °C 0
